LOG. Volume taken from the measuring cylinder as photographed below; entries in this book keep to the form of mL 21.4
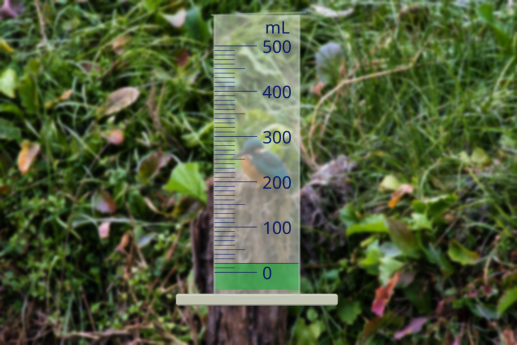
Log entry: mL 20
